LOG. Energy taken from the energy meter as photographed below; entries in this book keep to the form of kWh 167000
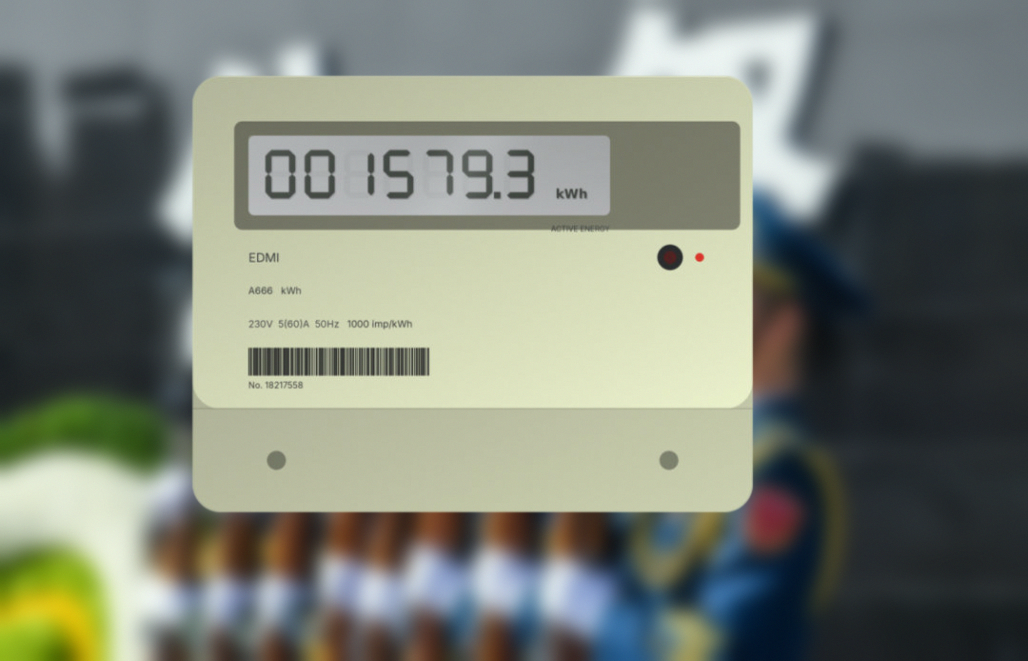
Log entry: kWh 1579.3
